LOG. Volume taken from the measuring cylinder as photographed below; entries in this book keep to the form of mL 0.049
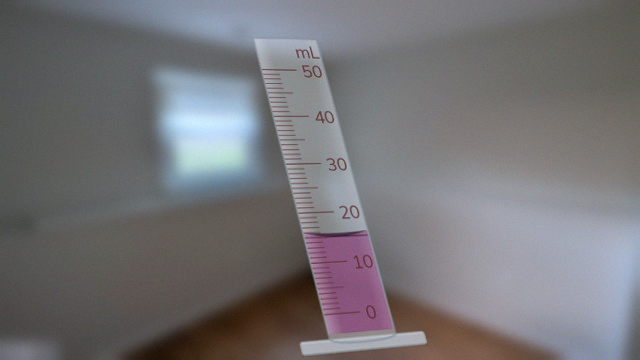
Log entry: mL 15
